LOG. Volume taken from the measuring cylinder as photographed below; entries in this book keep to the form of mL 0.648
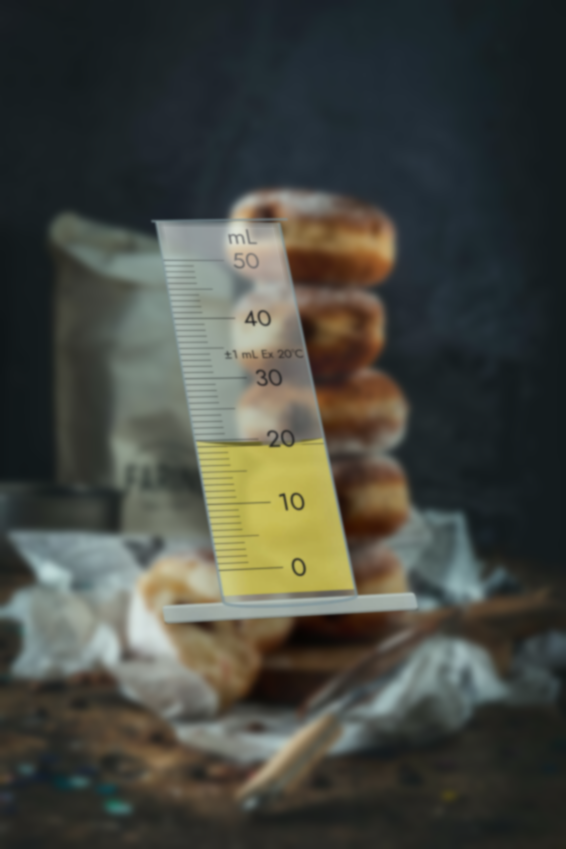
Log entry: mL 19
